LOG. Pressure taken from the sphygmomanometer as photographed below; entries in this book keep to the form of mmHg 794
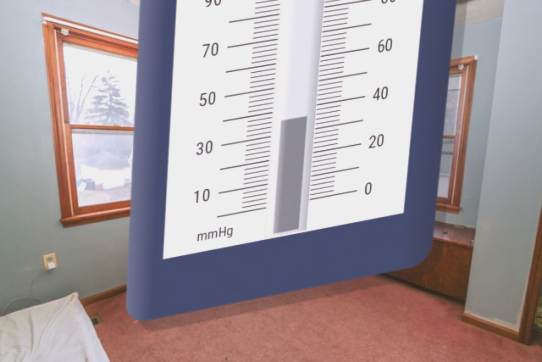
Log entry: mmHg 36
